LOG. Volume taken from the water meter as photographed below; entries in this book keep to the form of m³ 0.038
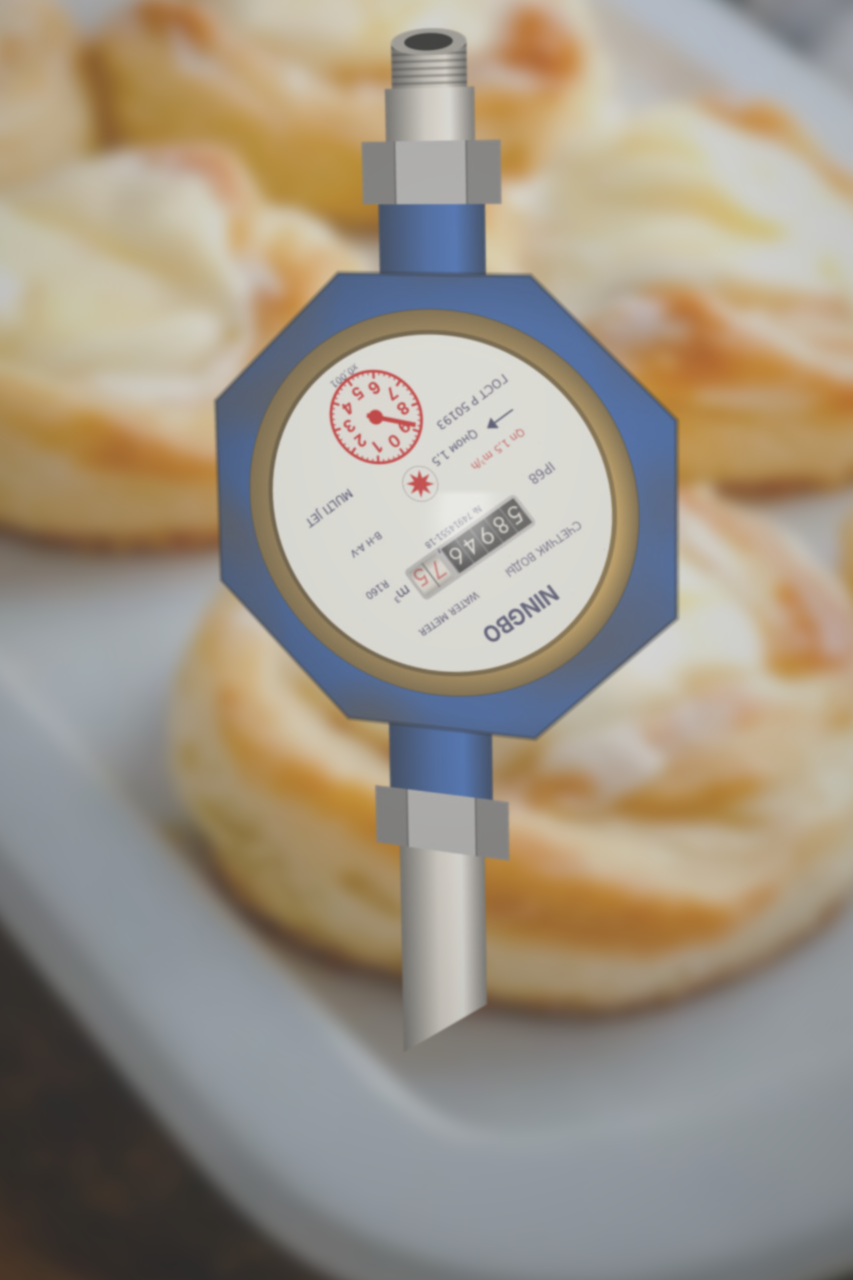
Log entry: m³ 58946.748
